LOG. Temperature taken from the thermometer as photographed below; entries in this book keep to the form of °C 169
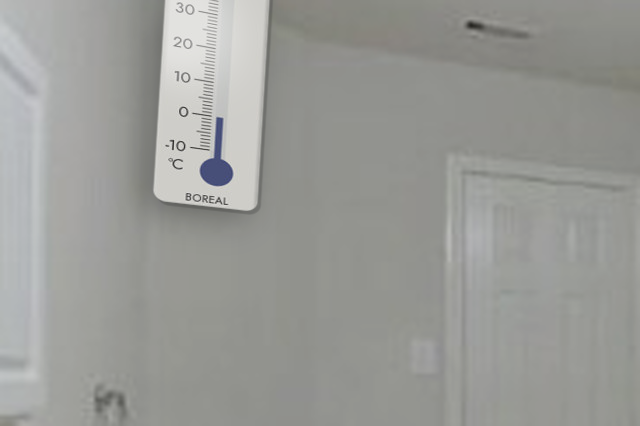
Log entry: °C 0
